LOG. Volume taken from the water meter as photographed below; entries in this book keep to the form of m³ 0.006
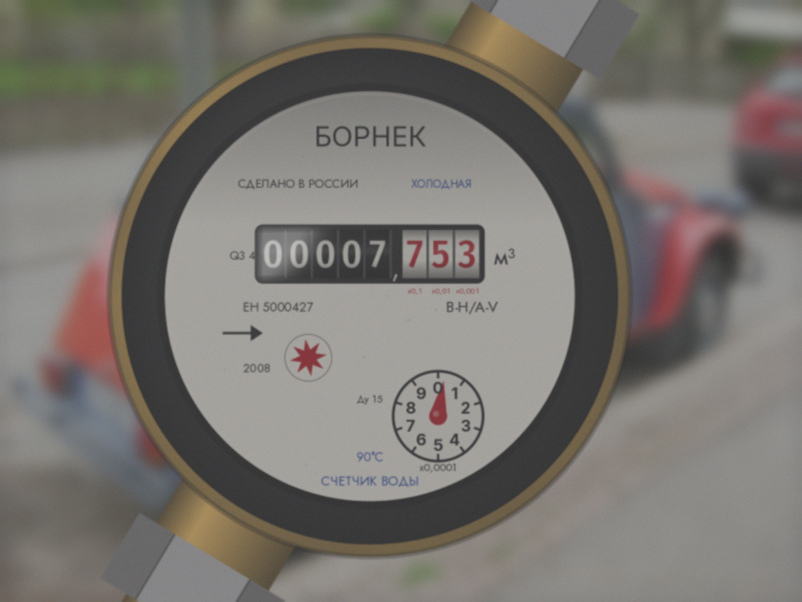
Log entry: m³ 7.7530
